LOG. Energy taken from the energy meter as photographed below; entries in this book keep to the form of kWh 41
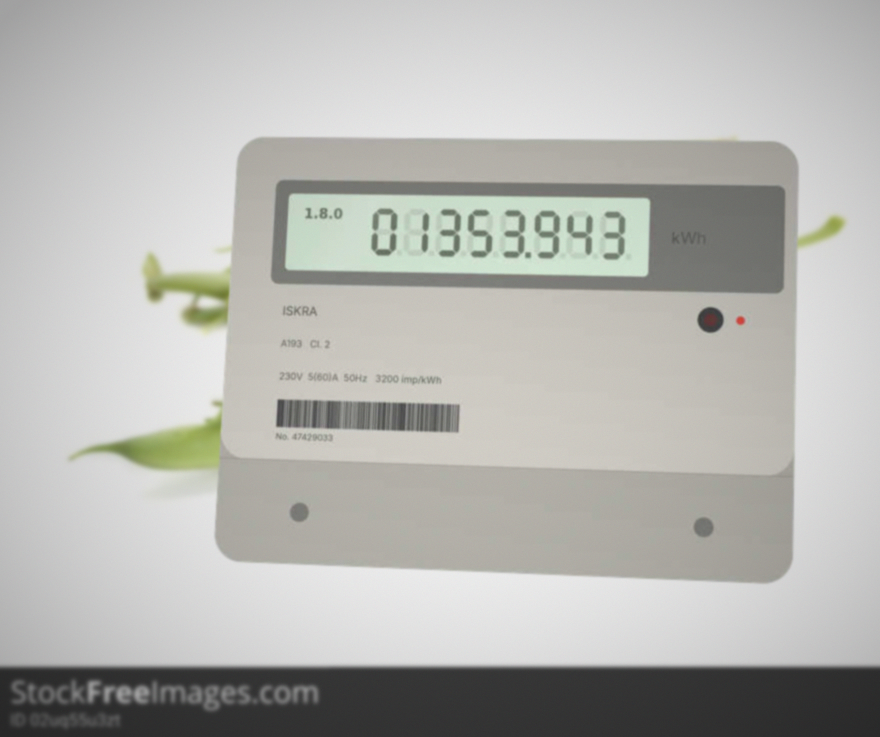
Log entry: kWh 1353.943
